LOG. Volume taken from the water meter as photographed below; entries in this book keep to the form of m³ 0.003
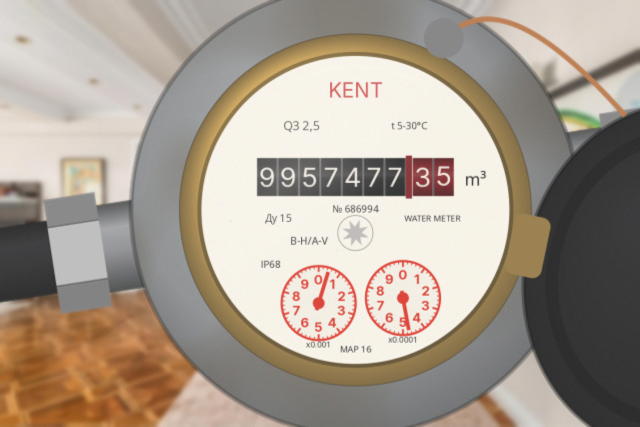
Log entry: m³ 9957477.3504
